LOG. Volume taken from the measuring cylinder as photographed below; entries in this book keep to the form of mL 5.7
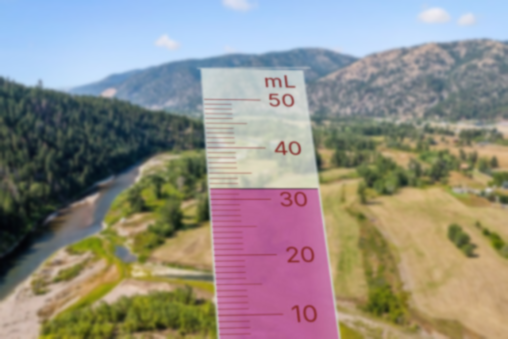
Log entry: mL 32
